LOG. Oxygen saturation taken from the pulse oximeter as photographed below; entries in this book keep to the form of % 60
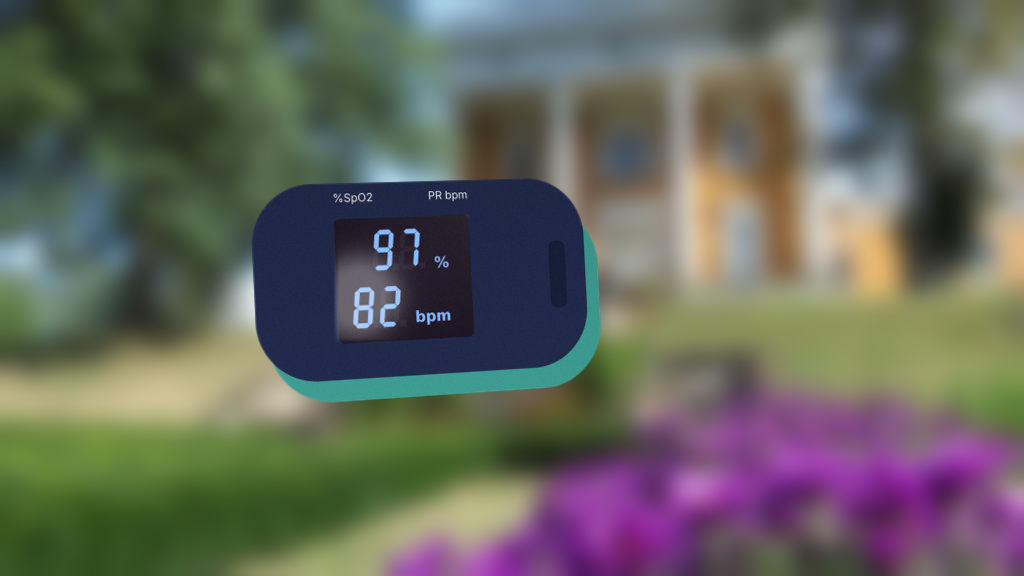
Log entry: % 97
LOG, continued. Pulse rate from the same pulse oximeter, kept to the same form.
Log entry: bpm 82
